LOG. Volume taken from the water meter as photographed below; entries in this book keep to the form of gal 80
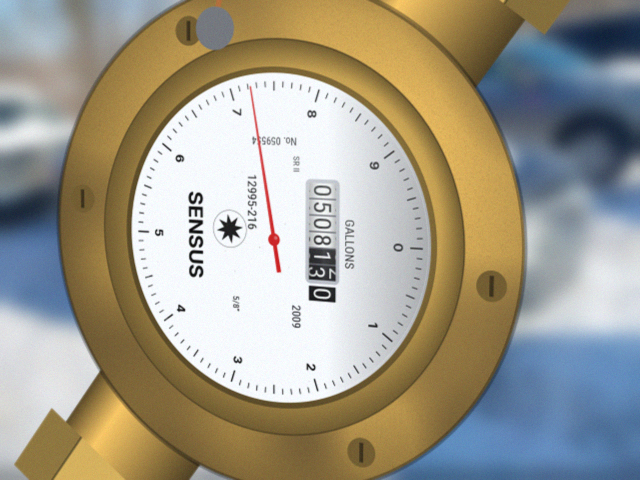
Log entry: gal 508127.2
